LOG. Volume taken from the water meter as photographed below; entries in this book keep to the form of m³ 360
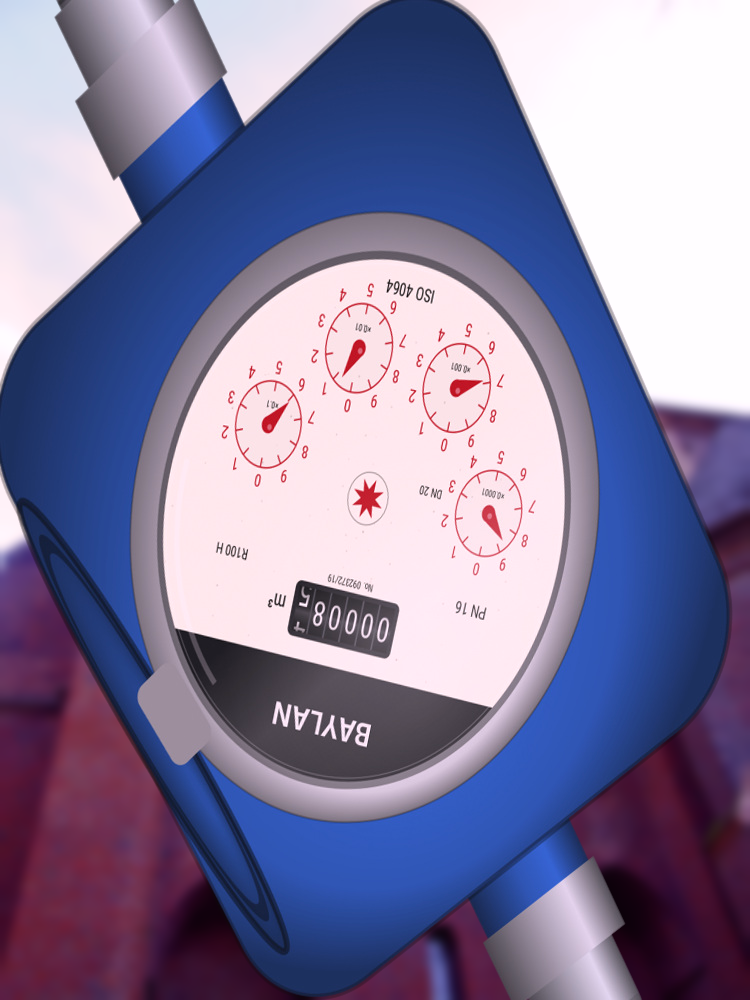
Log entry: m³ 84.6068
